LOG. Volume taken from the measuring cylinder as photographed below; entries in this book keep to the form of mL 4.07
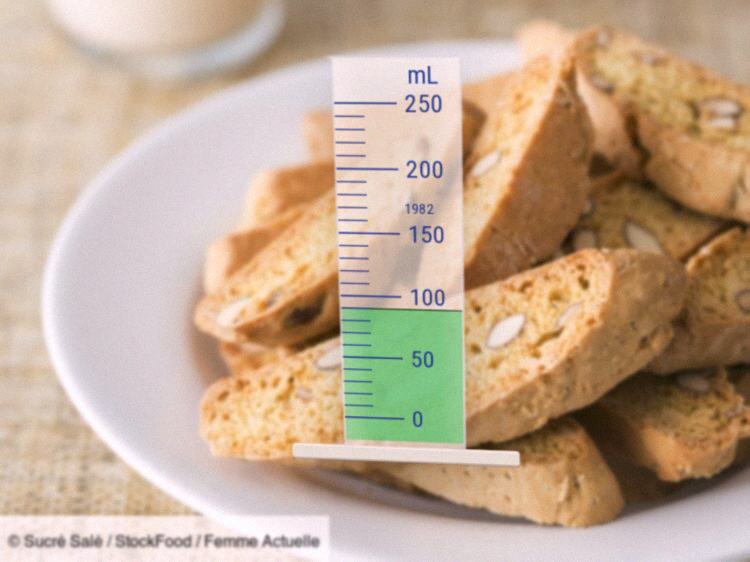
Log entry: mL 90
